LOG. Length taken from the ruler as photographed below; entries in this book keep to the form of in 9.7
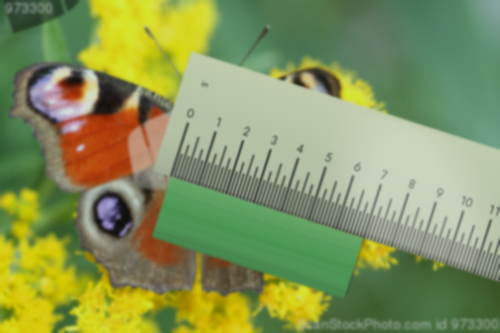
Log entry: in 7
